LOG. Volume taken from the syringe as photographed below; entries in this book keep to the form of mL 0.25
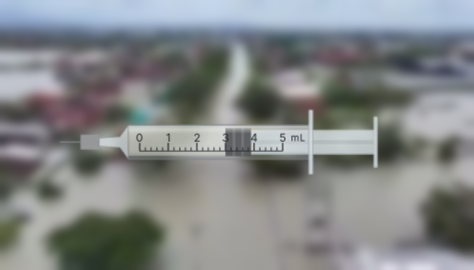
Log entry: mL 3
